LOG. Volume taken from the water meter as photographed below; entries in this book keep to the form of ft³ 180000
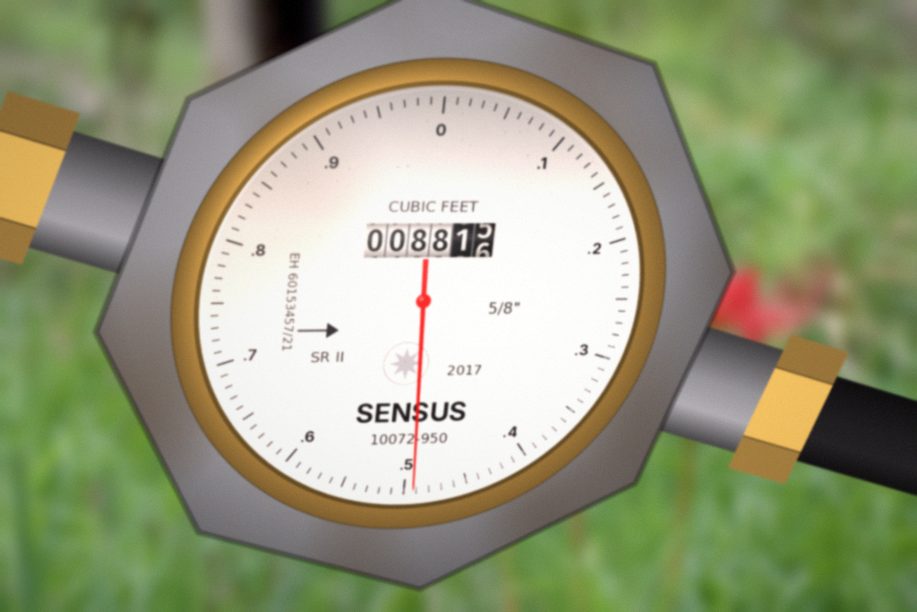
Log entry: ft³ 8815.49
